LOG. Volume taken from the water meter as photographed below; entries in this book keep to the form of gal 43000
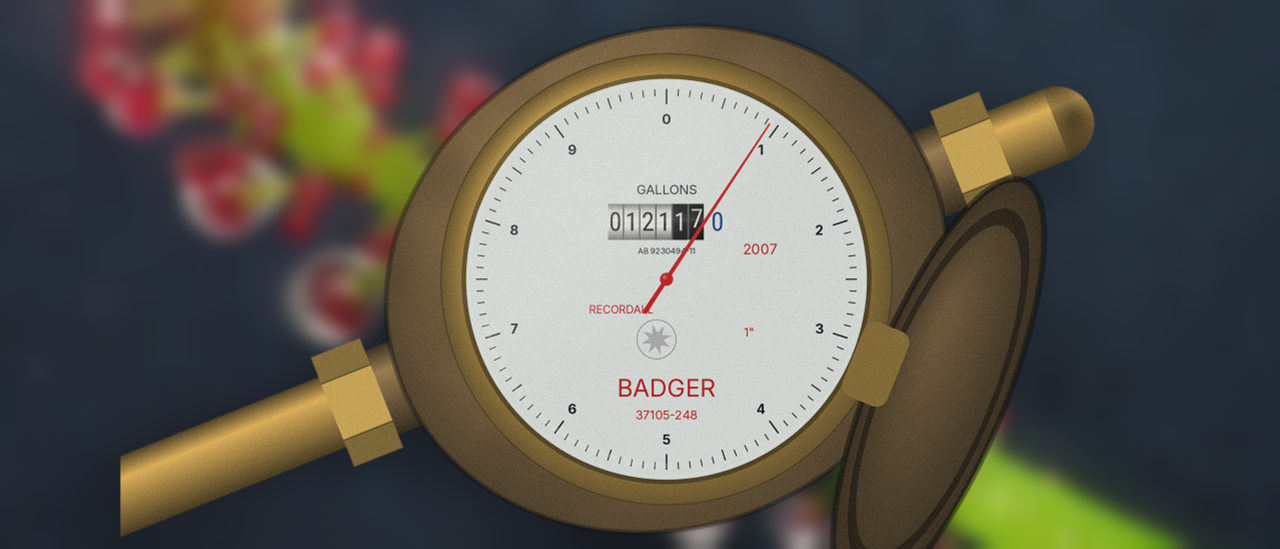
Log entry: gal 121170.9
